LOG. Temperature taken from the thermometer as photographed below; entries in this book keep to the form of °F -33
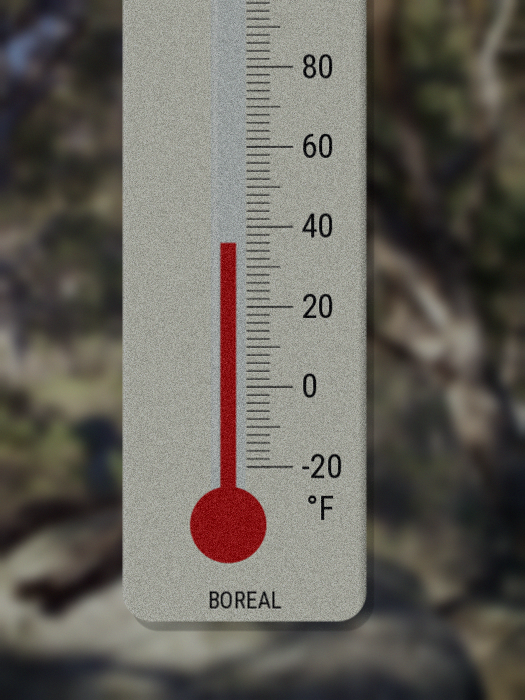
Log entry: °F 36
